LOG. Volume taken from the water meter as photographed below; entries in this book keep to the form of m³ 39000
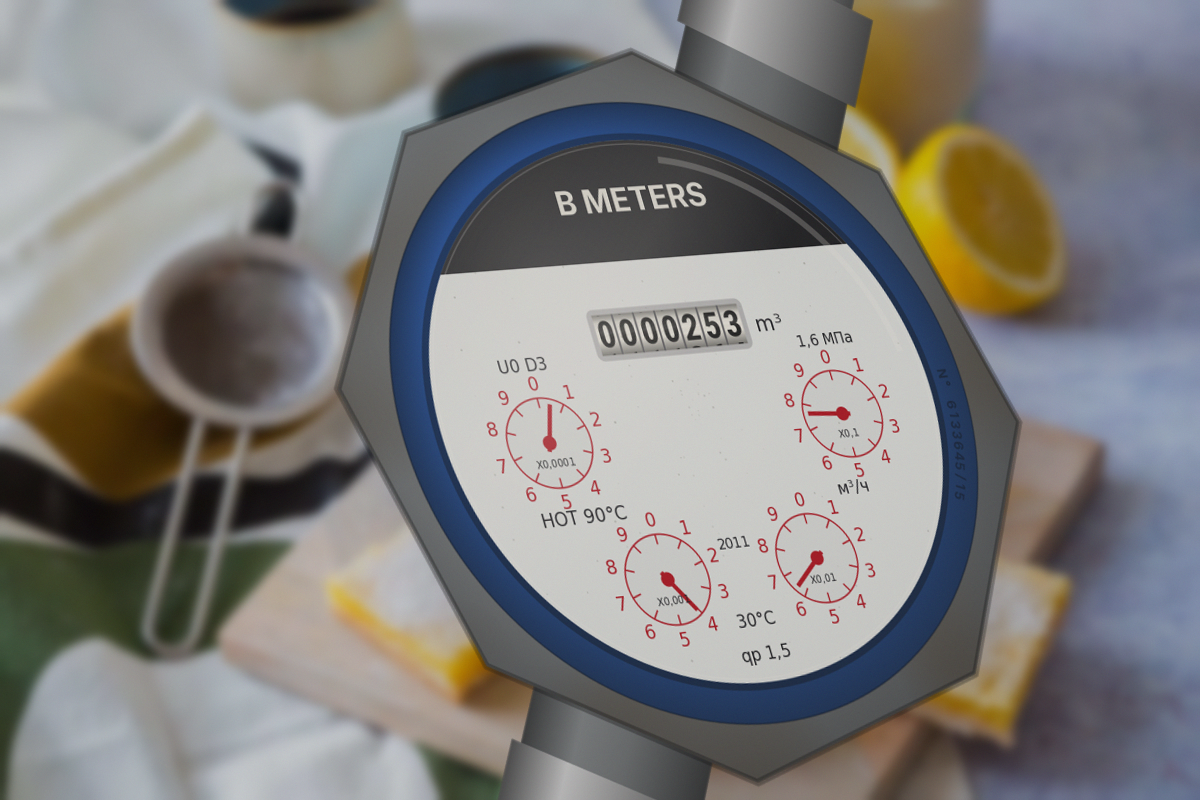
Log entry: m³ 253.7640
